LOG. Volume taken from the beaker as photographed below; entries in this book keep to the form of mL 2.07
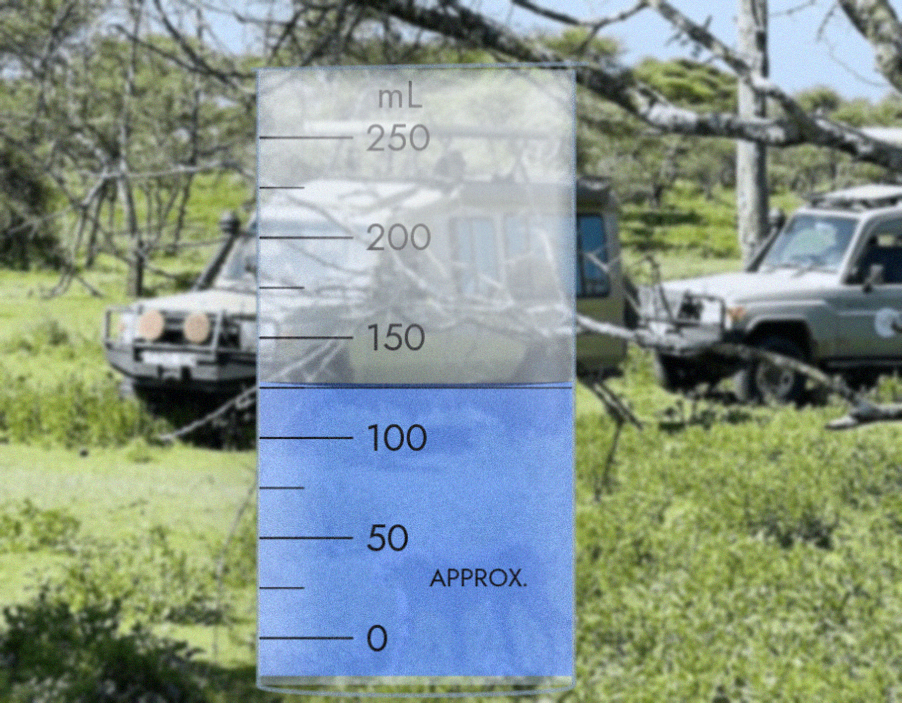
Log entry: mL 125
